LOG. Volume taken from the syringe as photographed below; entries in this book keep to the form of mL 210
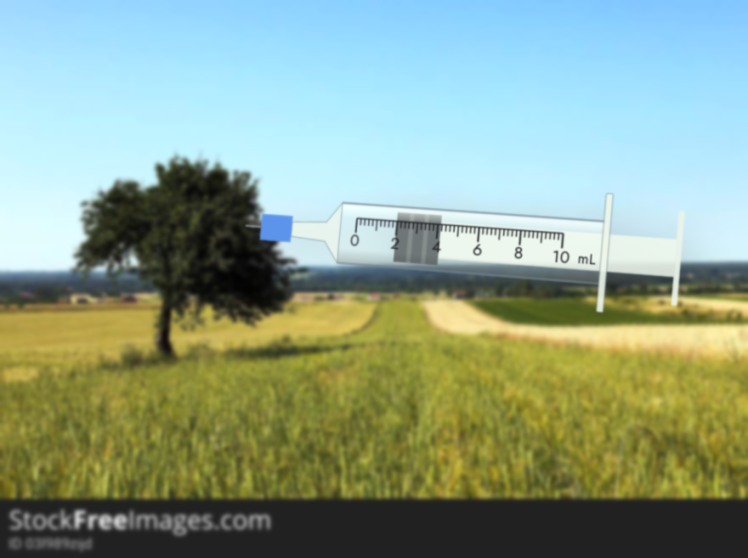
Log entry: mL 2
